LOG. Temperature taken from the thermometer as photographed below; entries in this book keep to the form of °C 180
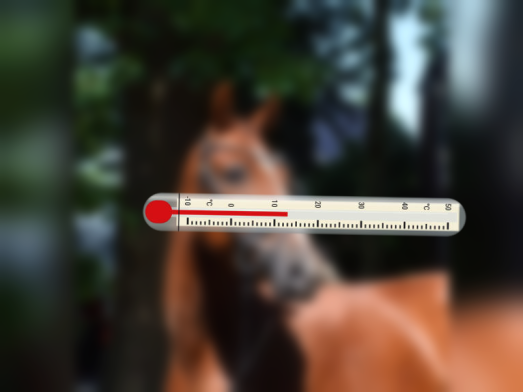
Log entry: °C 13
